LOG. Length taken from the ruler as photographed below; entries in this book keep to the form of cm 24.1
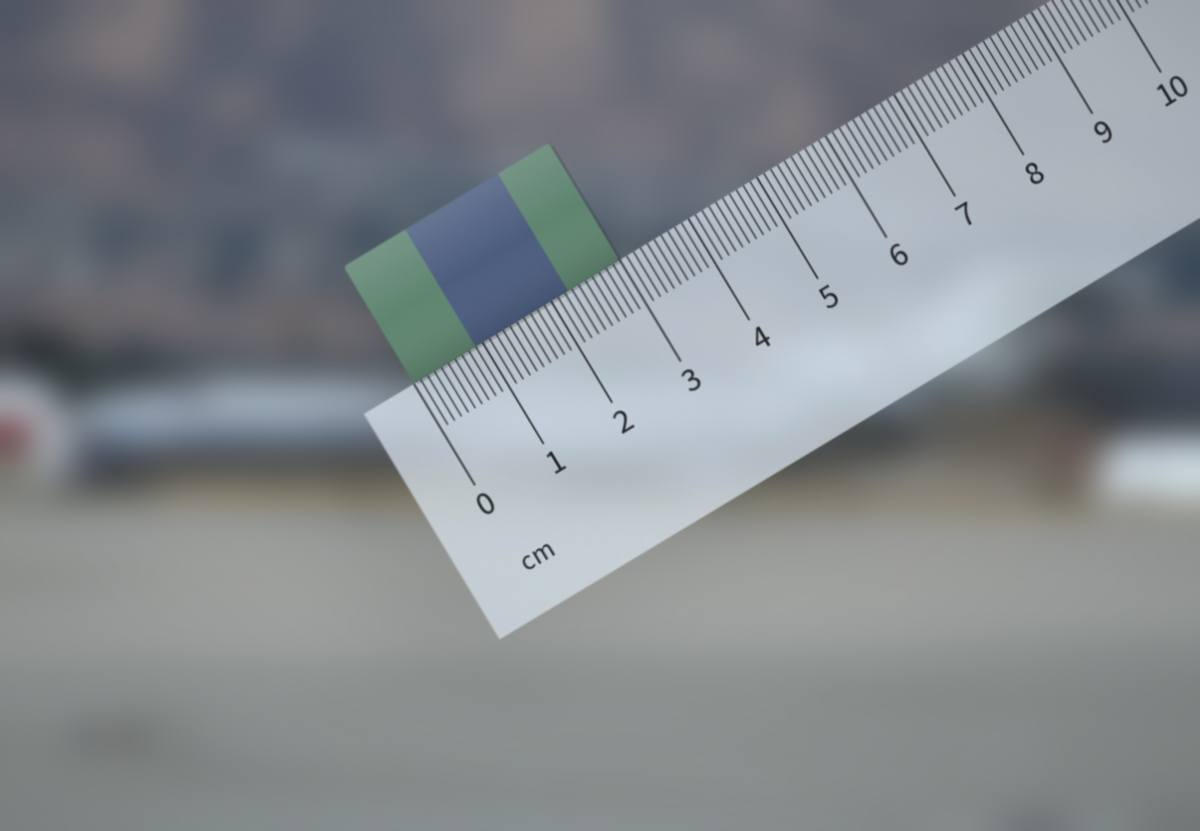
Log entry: cm 3
